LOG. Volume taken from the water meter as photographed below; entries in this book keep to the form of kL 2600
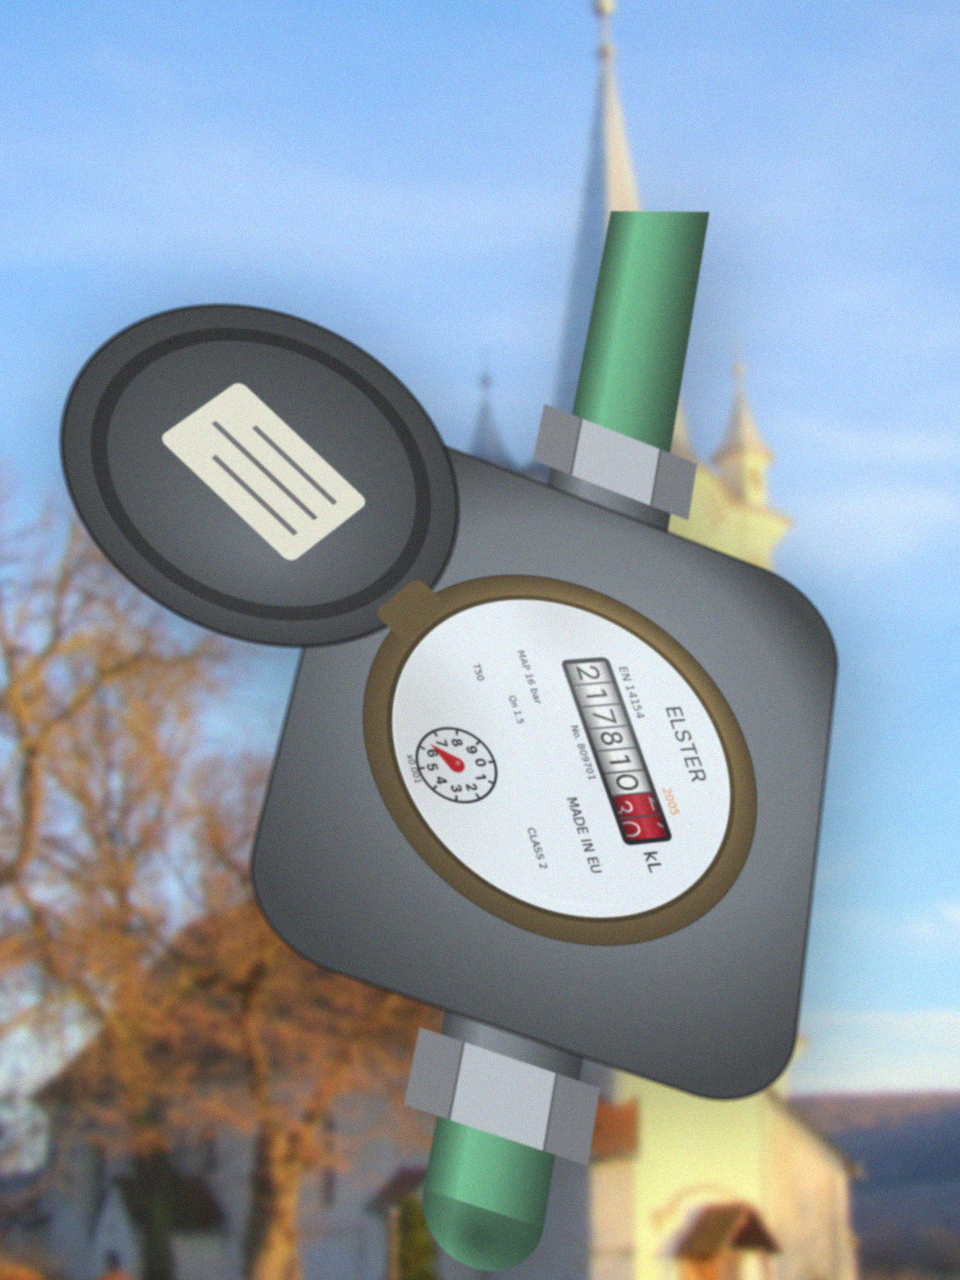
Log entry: kL 217810.296
